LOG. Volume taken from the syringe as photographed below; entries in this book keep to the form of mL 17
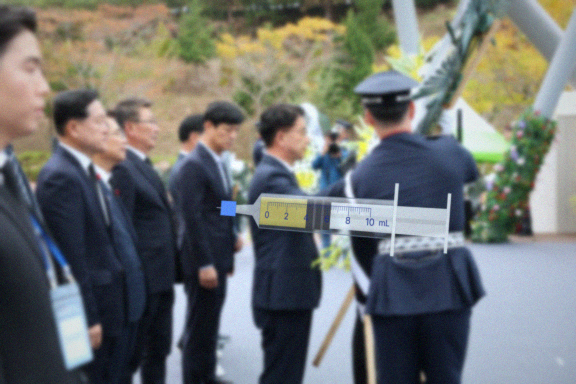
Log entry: mL 4
